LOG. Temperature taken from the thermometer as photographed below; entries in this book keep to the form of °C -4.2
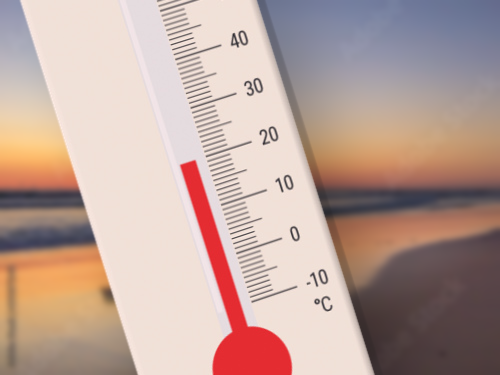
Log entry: °C 20
